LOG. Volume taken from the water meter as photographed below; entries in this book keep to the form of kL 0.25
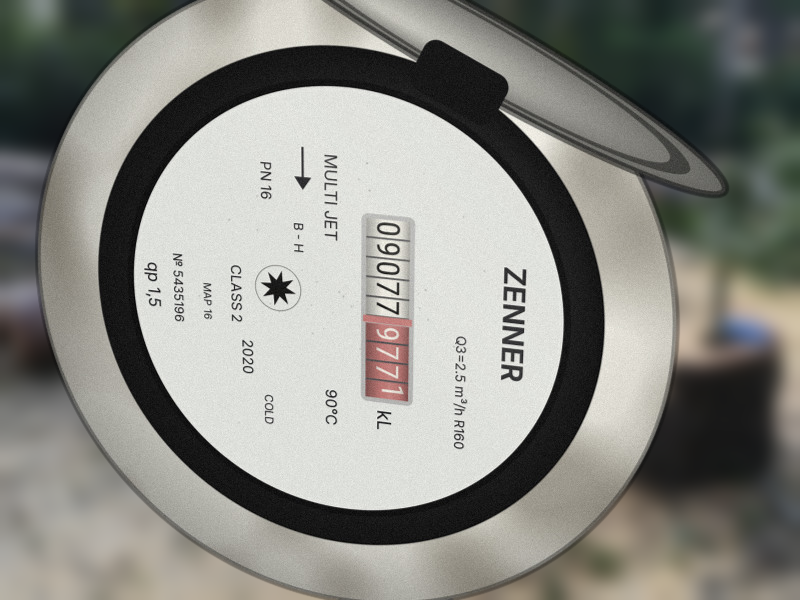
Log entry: kL 9077.9771
